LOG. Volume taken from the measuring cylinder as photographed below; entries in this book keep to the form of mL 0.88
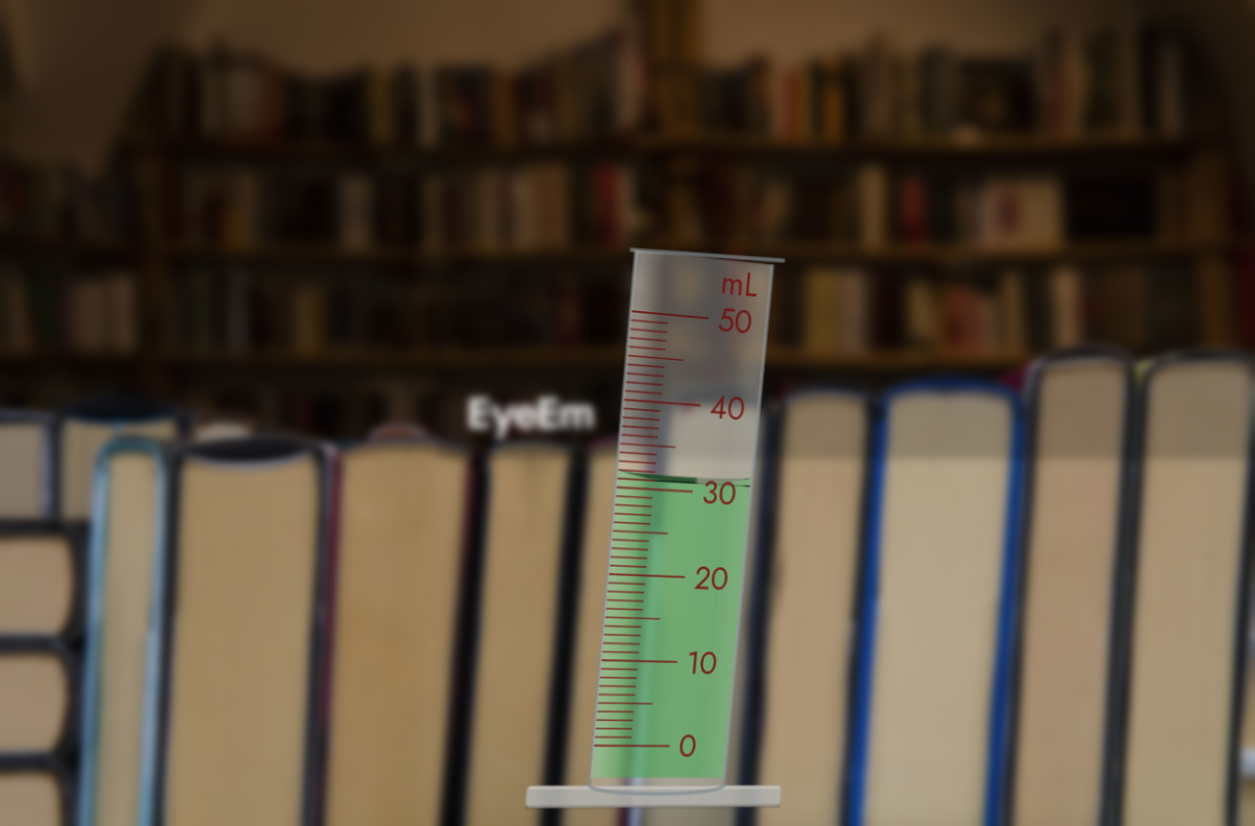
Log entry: mL 31
